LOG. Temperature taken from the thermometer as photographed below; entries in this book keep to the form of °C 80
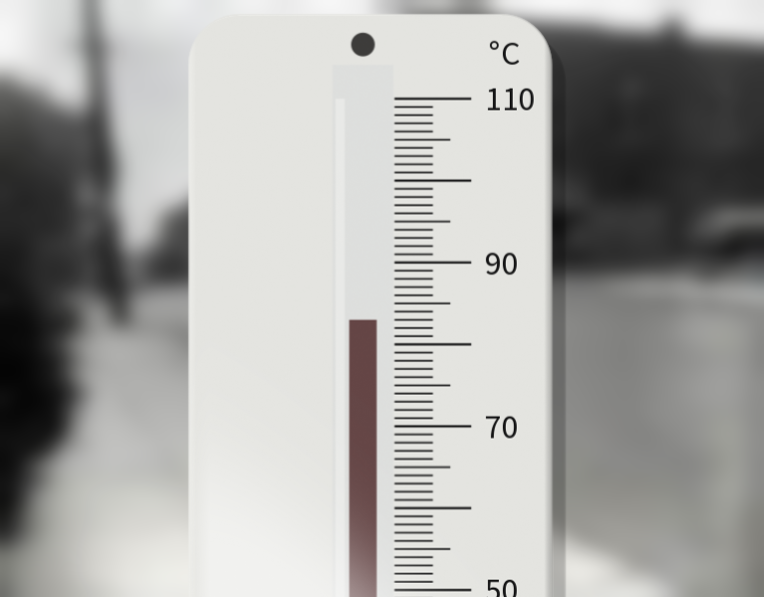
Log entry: °C 83
